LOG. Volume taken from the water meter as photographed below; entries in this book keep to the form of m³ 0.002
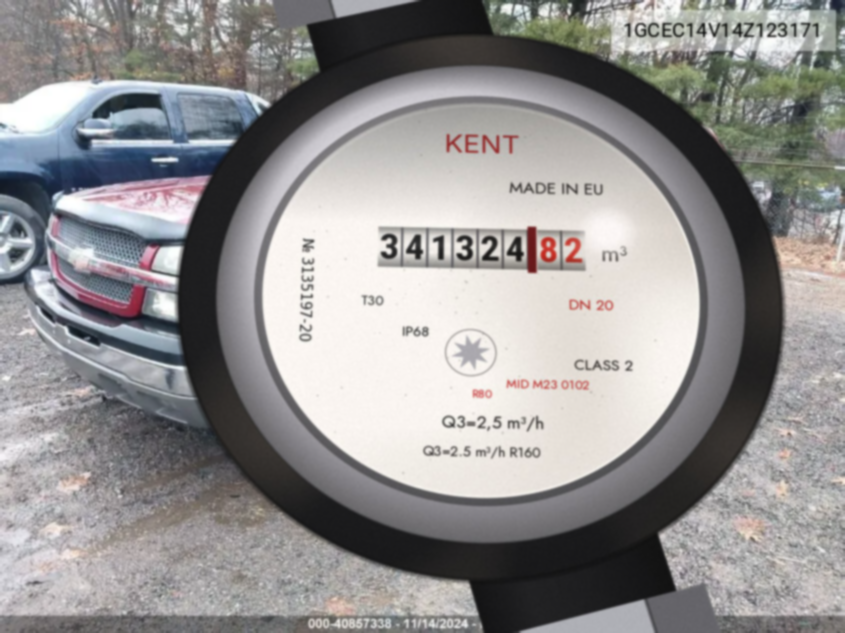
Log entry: m³ 341324.82
